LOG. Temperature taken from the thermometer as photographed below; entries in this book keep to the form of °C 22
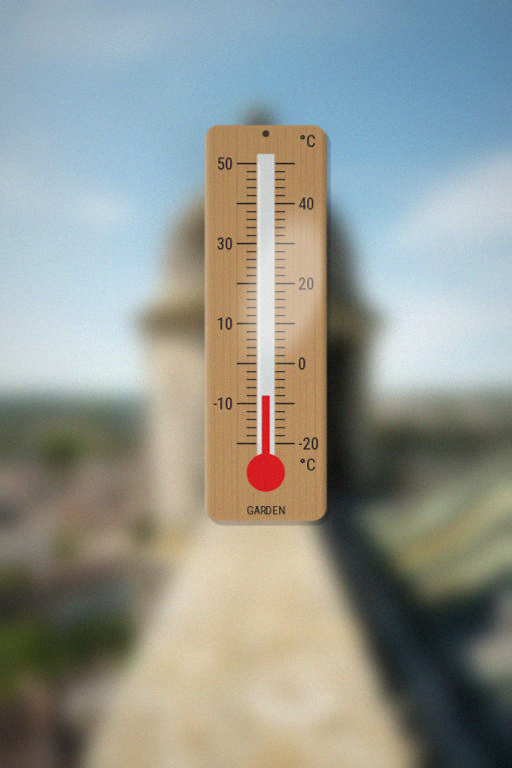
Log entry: °C -8
